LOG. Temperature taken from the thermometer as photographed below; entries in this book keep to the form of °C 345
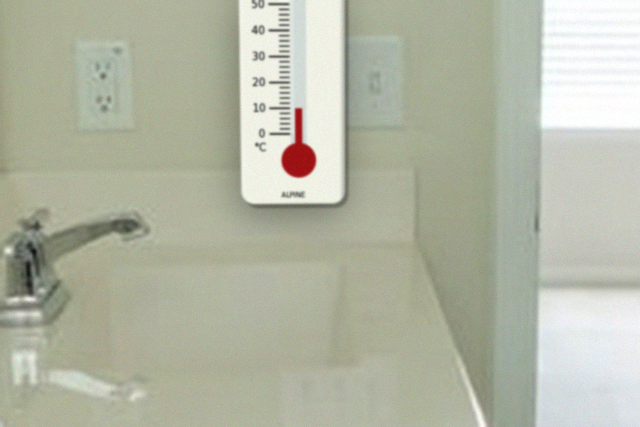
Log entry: °C 10
